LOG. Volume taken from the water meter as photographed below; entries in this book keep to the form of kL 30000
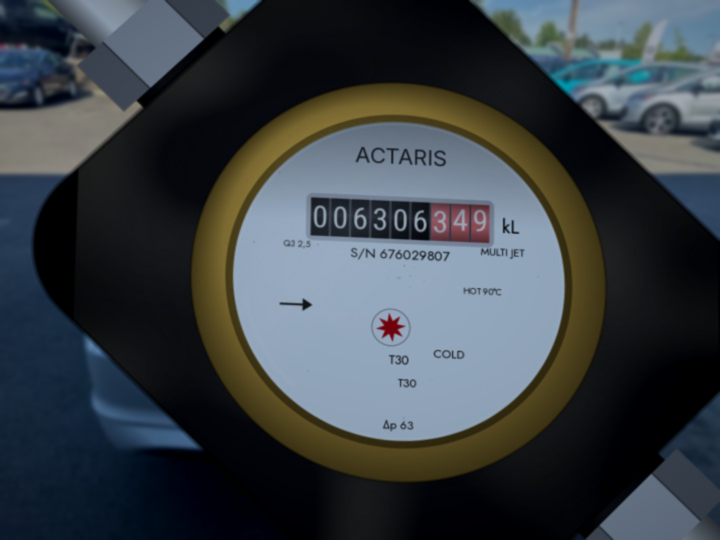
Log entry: kL 6306.349
